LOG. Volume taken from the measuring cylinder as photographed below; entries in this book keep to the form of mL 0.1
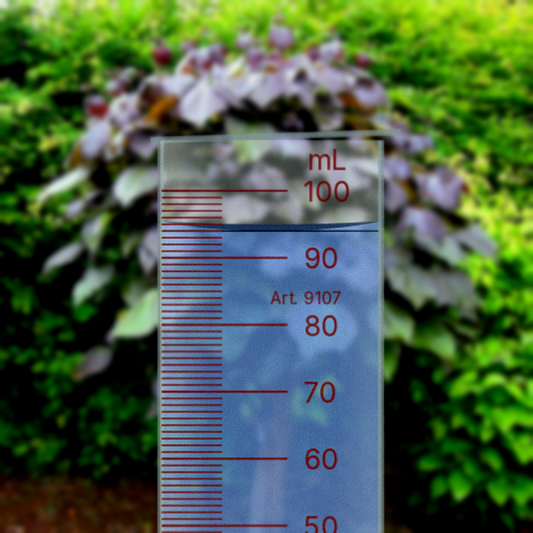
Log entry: mL 94
